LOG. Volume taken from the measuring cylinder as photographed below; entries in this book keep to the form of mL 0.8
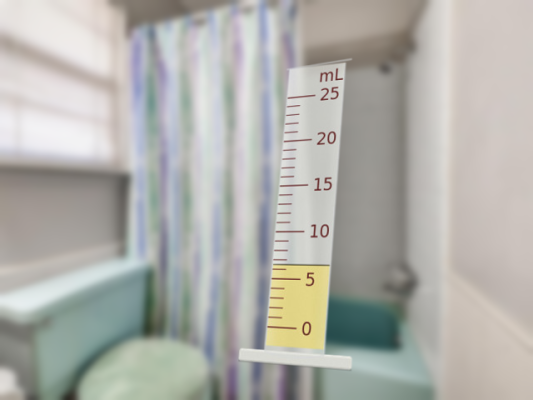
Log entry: mL 6.5
